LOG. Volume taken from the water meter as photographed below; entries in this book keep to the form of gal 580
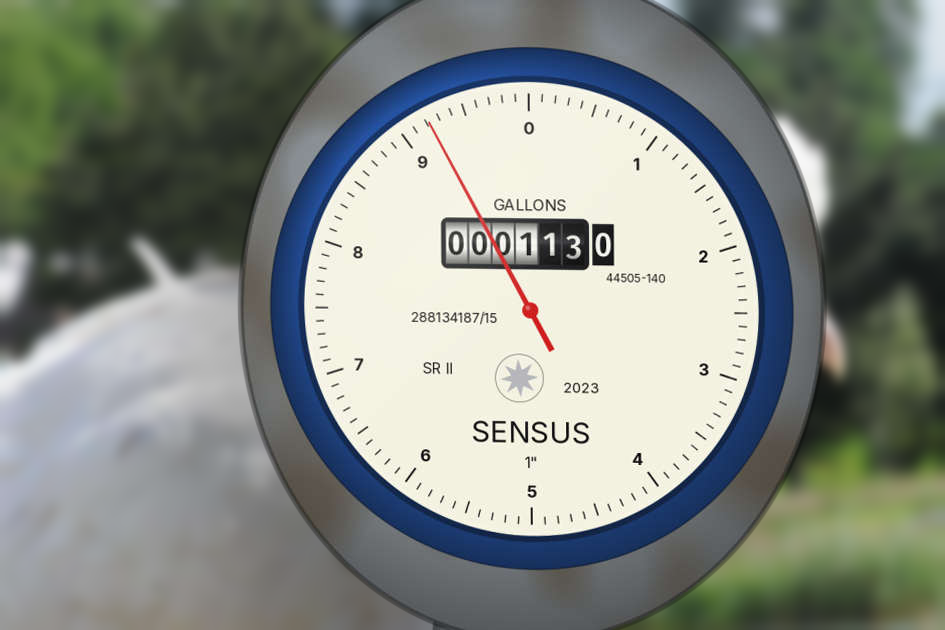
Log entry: gal 1129.2
